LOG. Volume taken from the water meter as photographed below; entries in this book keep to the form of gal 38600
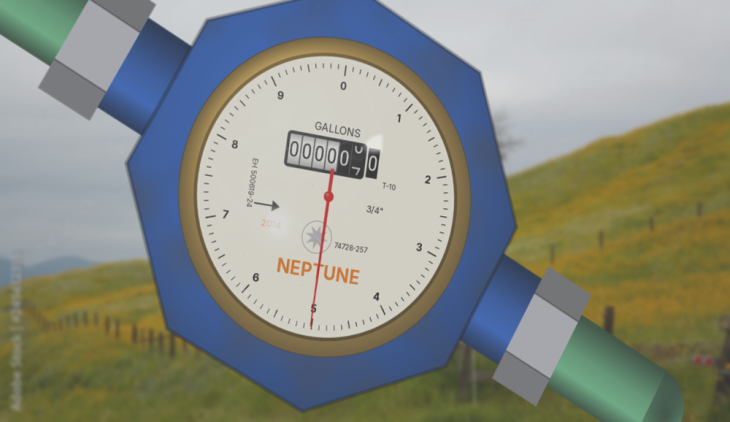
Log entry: gal 65.0
